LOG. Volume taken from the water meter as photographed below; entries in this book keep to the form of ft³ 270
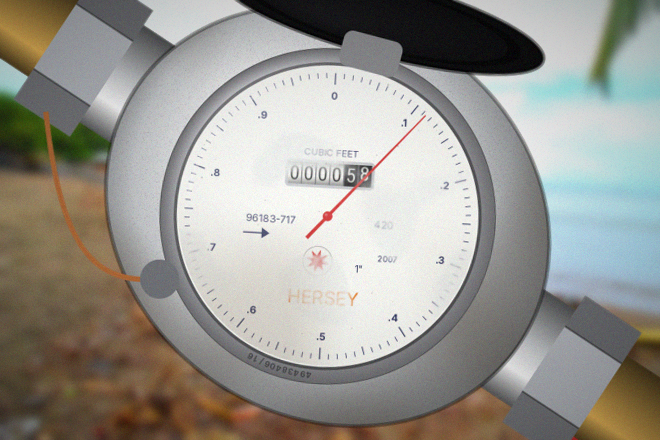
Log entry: ft³ 58.11
